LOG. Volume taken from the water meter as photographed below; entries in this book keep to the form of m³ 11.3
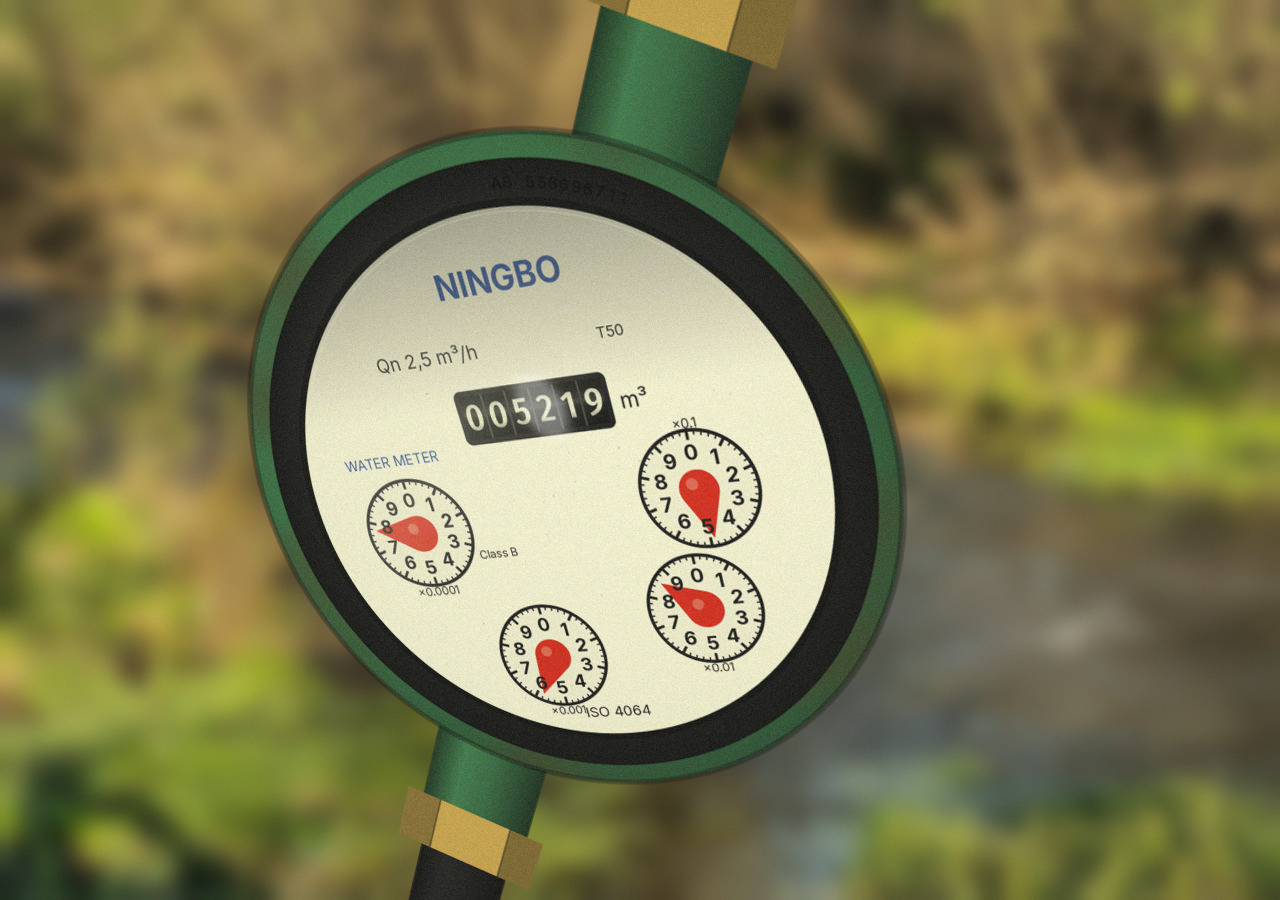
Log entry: m³ 5219.4857
